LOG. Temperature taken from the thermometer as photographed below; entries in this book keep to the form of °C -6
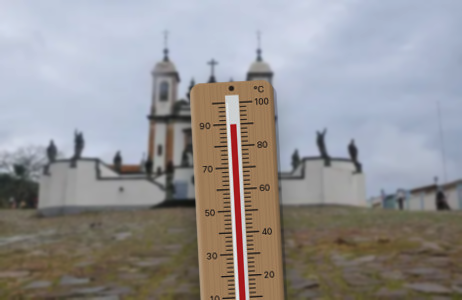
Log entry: °C 90
